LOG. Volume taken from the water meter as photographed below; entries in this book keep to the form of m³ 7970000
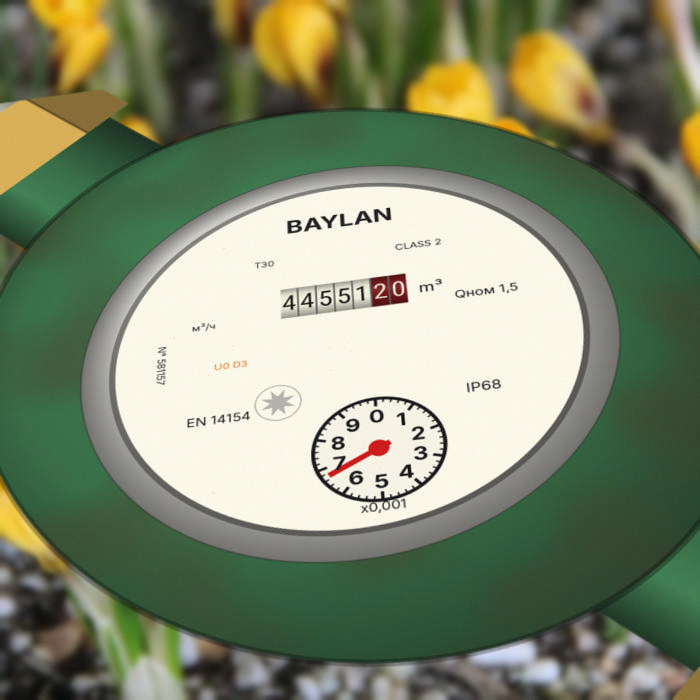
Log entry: m³ 44551.206
